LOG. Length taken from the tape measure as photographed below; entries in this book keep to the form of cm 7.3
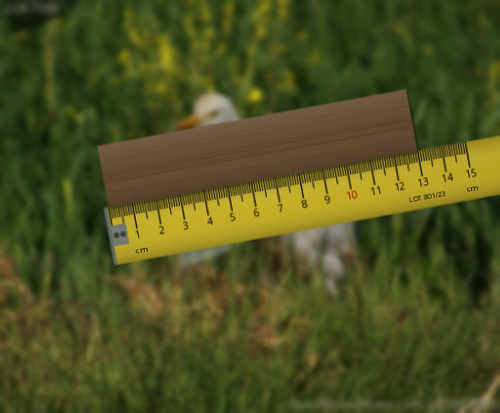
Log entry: cm 13
